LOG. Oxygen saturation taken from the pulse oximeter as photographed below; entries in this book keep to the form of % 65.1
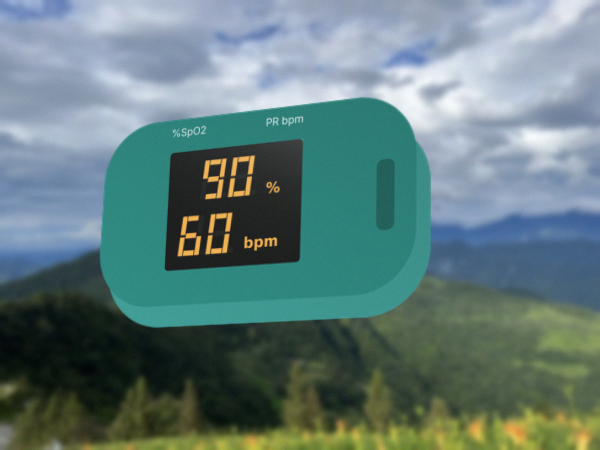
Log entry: % 90
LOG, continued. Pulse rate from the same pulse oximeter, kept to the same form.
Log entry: bpm 60
